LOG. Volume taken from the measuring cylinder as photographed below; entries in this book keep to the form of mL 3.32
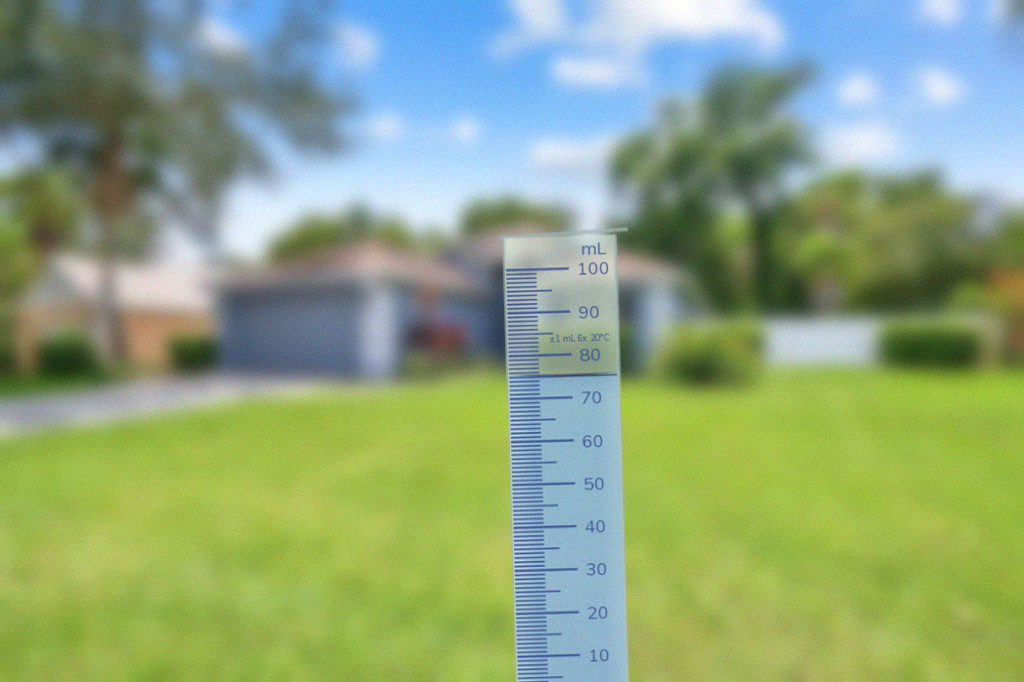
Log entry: mL 75
